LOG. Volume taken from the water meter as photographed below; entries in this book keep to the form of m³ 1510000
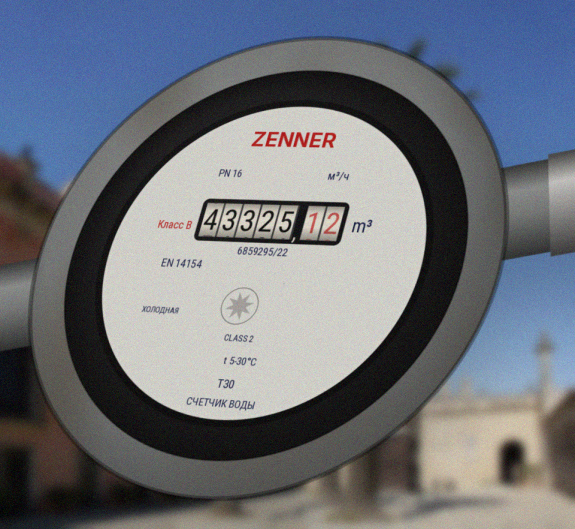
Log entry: m³ 43325.12
